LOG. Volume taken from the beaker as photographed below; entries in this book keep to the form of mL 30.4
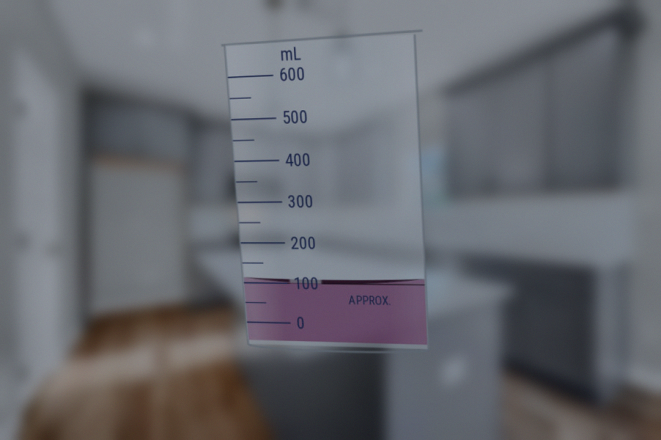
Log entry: mL 100
